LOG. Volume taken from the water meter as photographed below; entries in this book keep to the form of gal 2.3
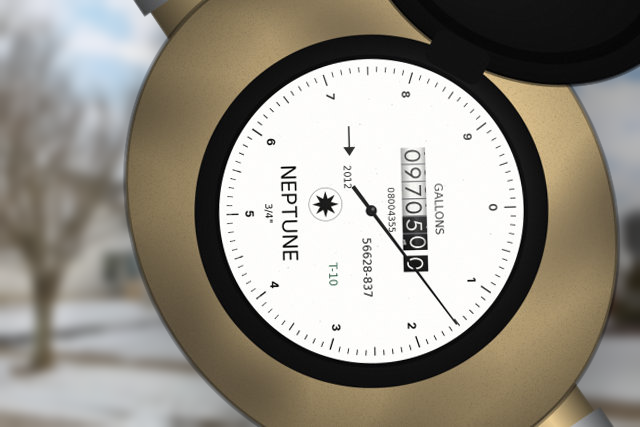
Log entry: gal 970501.5
